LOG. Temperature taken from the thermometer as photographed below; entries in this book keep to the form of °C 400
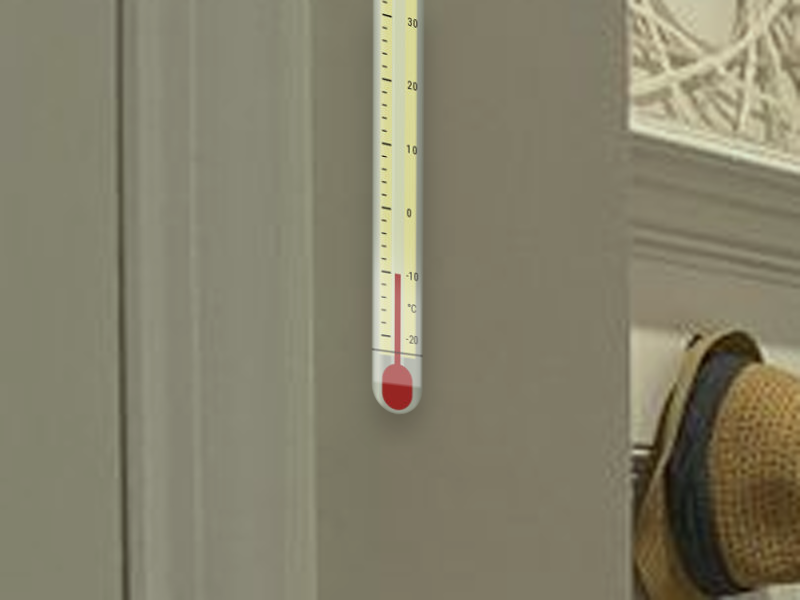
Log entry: °C -10
